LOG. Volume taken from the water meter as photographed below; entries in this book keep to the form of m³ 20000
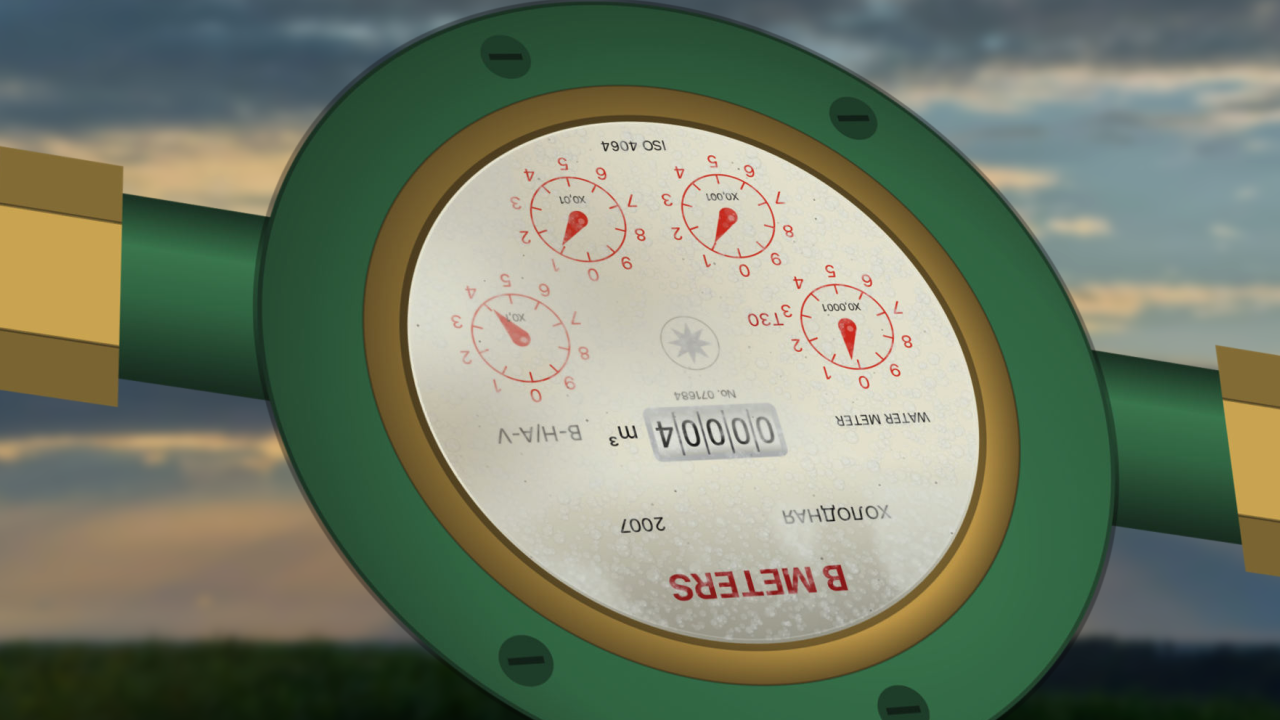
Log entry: m³ 4.4110
